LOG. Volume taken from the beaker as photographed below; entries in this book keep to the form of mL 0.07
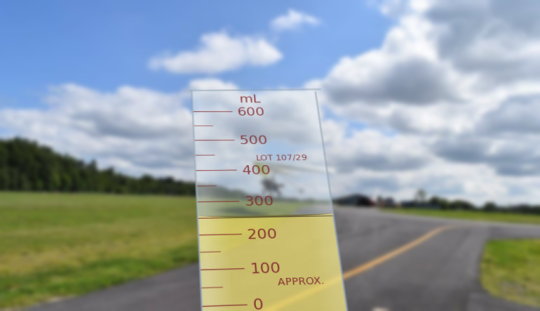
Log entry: mL 250
